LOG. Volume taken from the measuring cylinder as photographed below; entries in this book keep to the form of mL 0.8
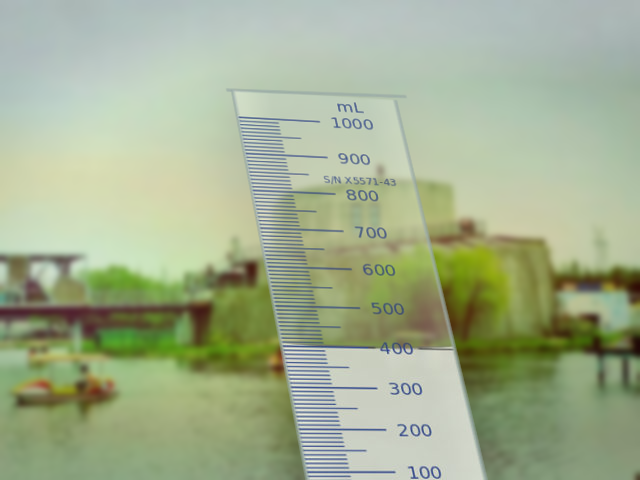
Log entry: mL 400
